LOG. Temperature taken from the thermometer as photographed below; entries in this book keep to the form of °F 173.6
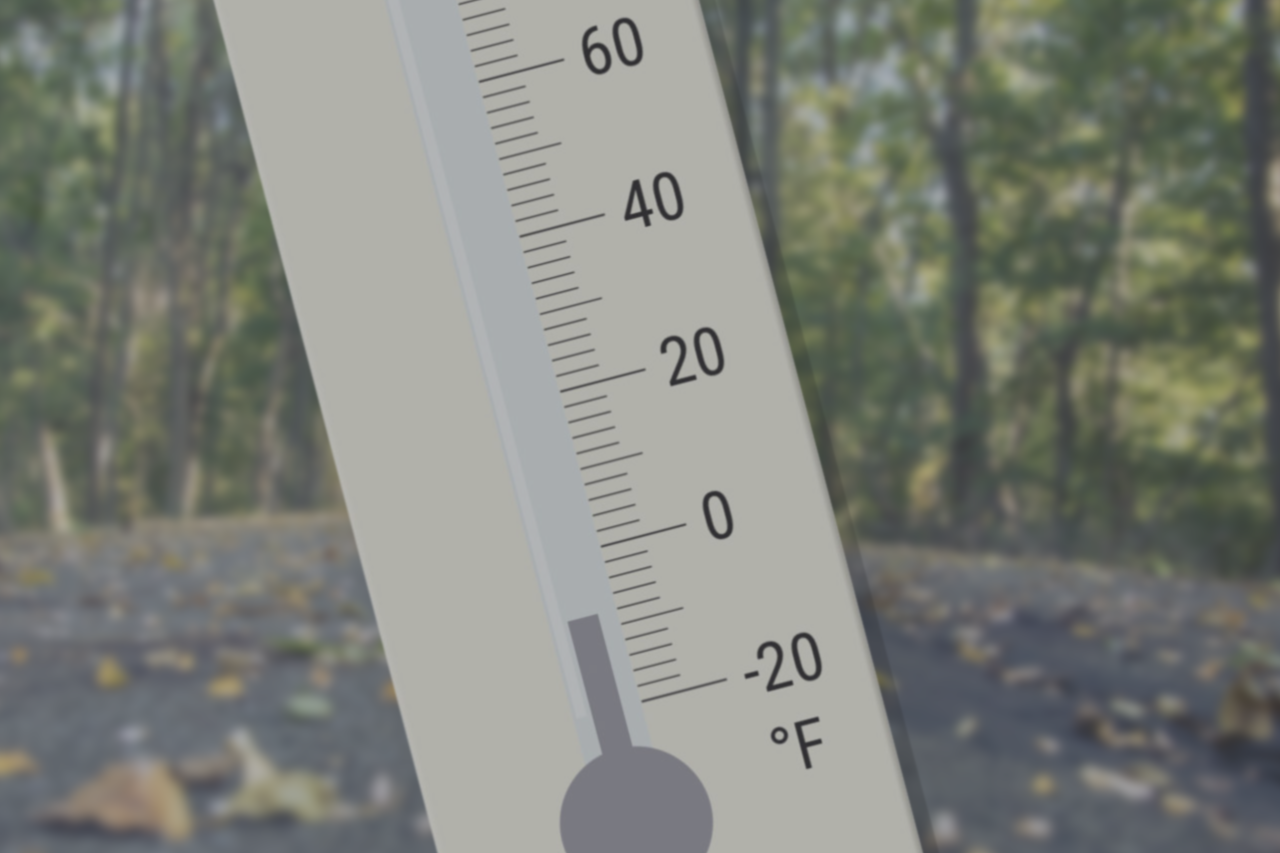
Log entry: °F -8
